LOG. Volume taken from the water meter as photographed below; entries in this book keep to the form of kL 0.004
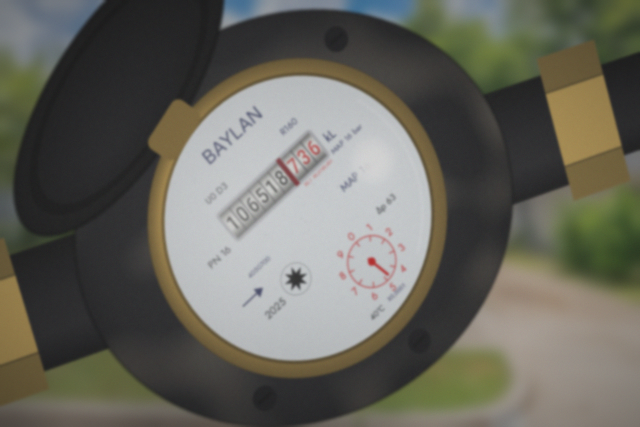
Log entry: kL 106518.7364
